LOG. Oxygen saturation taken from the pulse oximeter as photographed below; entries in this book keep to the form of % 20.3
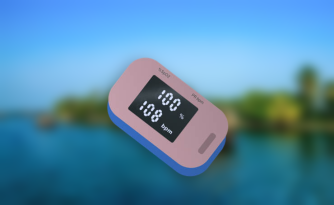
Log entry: % 100
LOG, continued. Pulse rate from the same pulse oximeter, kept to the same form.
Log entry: bpm 108
